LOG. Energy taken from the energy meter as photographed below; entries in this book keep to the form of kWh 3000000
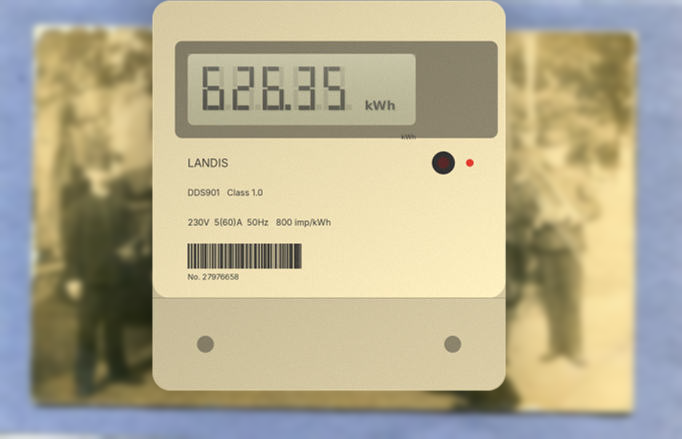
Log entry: kWh 626.35
